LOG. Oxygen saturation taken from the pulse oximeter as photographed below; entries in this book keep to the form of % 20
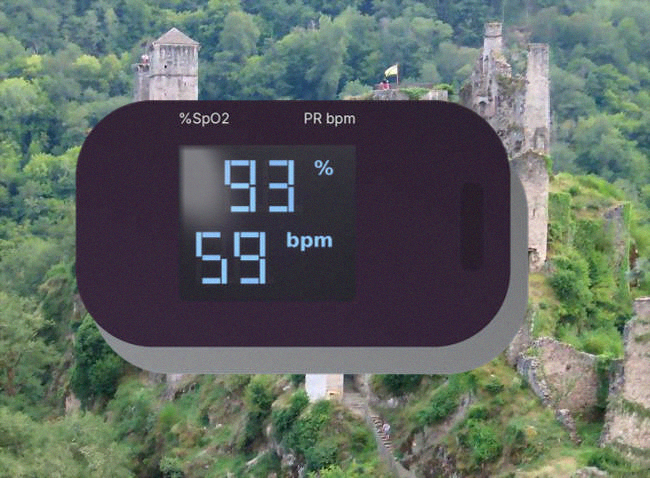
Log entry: % 93
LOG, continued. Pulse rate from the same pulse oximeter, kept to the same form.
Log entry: bpm 59
